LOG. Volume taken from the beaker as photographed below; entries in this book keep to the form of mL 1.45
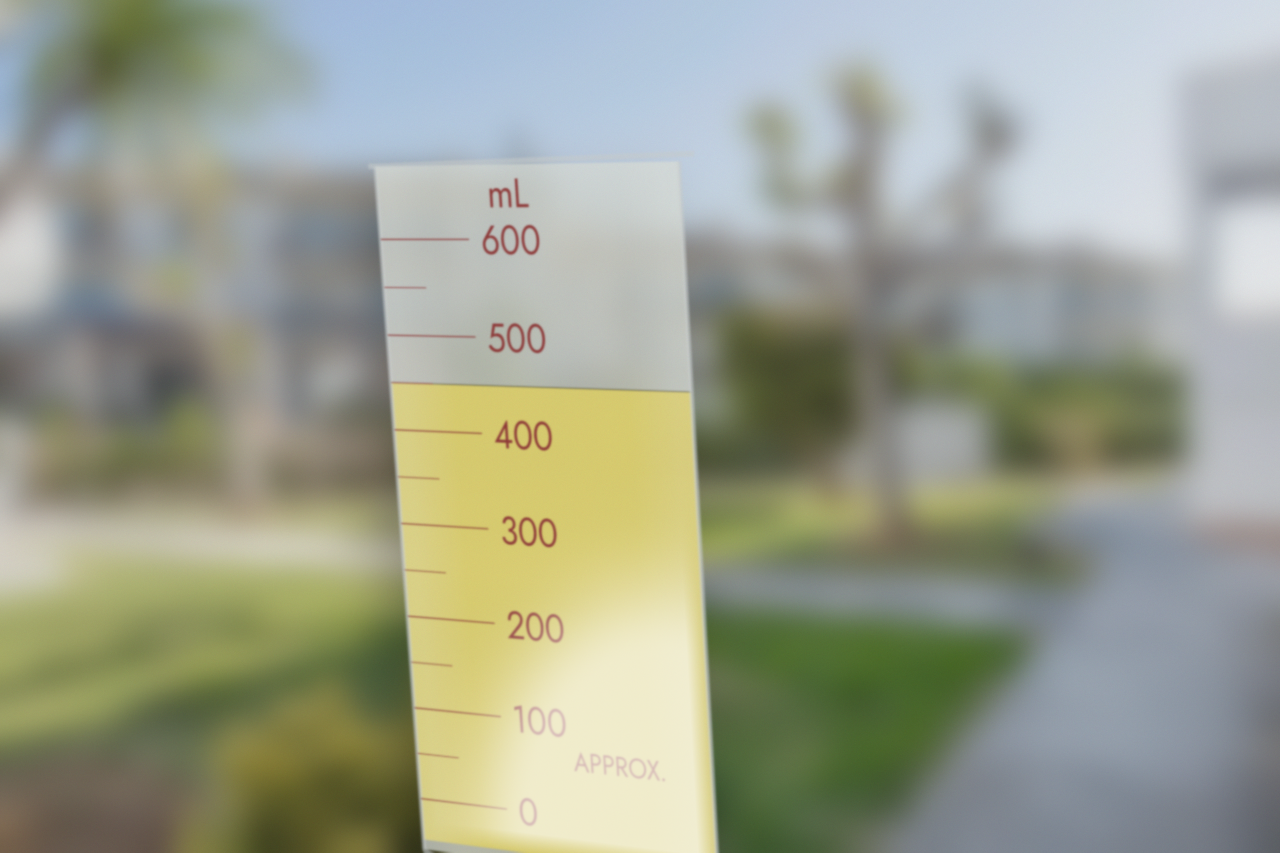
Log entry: mL 450
